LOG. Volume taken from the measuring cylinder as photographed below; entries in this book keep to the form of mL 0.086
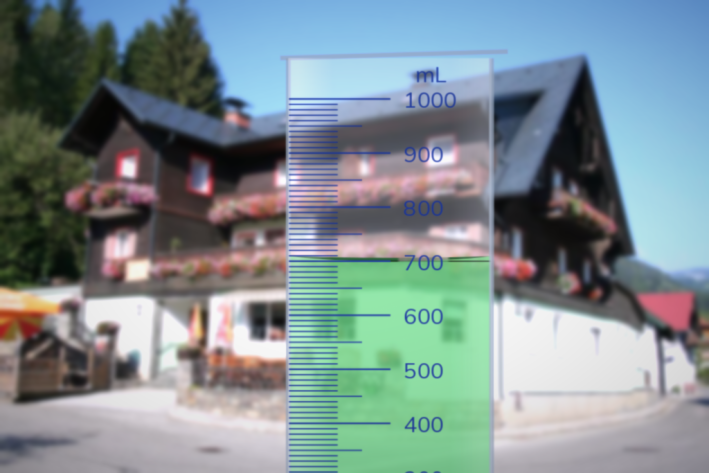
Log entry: mL 700
